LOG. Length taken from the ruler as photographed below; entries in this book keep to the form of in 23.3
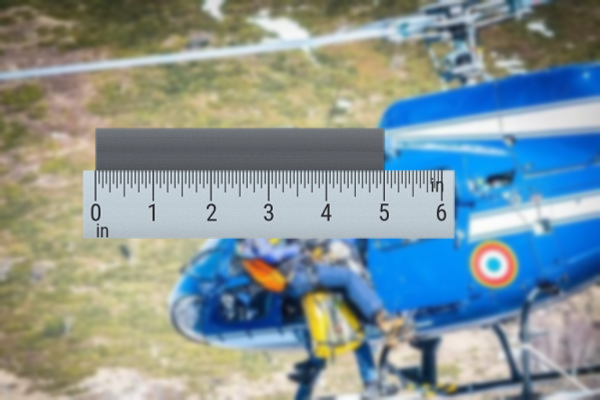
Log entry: in 5
